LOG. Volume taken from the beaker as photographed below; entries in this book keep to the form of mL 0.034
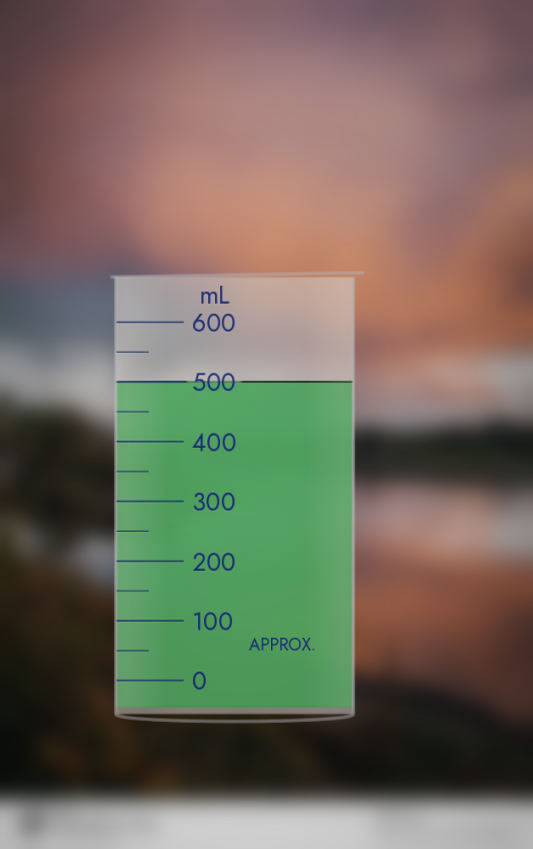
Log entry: mL 500
